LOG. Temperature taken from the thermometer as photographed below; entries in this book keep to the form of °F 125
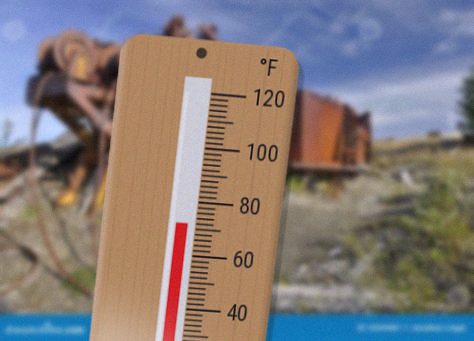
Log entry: °F 72
